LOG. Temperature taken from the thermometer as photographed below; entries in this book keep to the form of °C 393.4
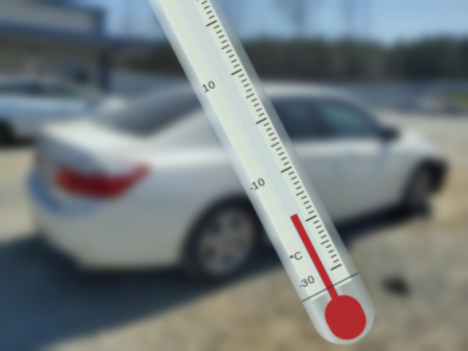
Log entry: °C -18
